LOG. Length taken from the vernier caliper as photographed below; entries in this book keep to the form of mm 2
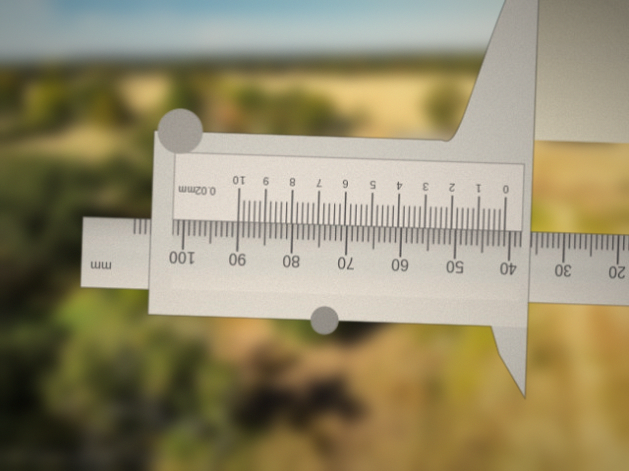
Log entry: mm 41.0
